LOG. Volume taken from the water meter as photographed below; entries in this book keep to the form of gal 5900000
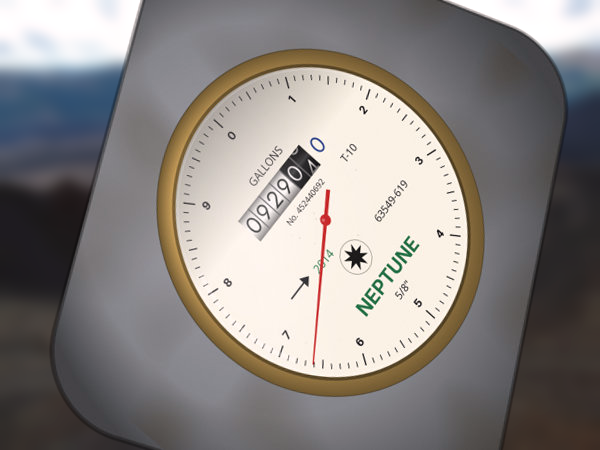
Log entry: gal 929036.6
